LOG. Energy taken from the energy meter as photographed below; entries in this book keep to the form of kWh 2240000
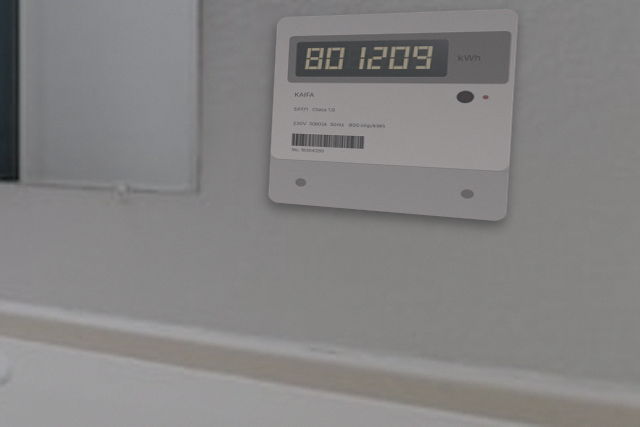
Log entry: kWh 801209
